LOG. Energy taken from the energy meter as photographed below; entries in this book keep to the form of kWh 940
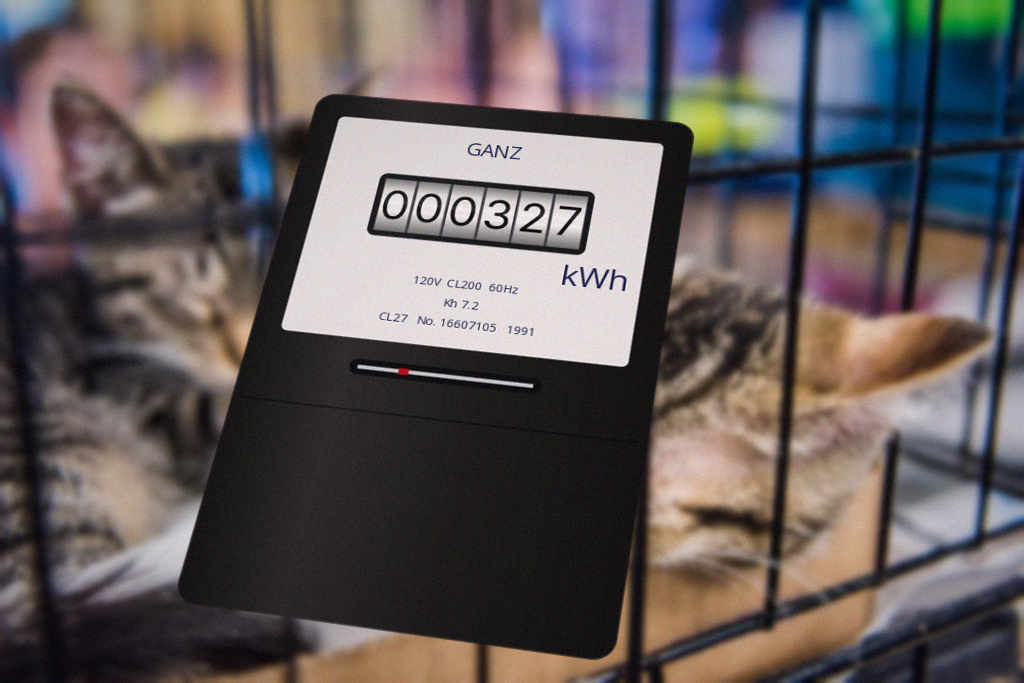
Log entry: kWh 327
